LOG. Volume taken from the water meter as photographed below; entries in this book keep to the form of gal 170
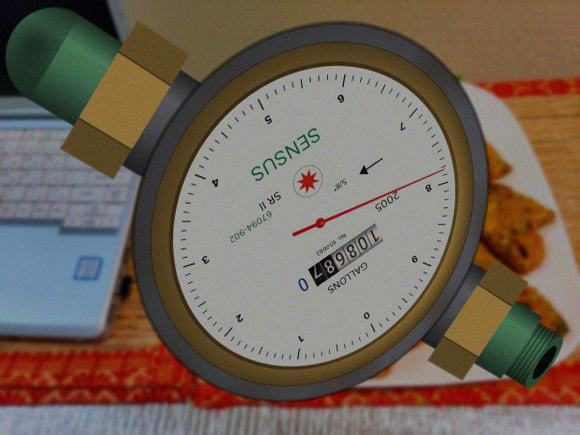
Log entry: gal 1086867.8
